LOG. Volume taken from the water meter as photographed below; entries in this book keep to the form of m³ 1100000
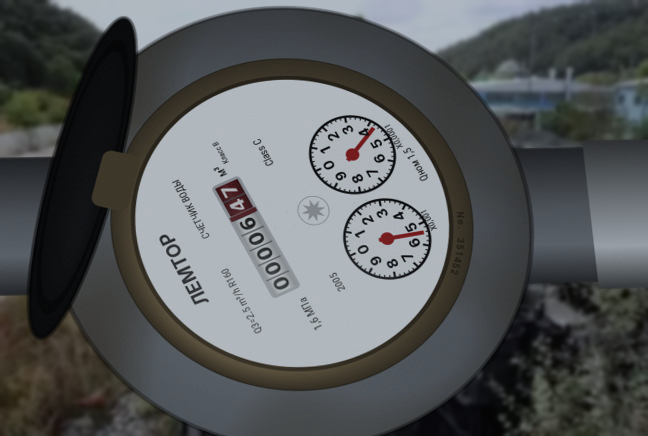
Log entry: m³ 6.4754
